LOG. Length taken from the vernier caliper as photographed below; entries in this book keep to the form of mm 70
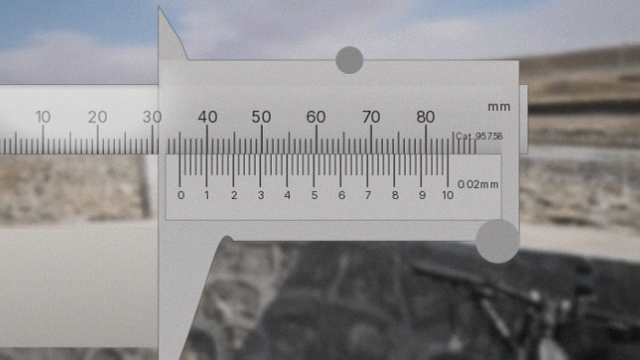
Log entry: mm 35.0
